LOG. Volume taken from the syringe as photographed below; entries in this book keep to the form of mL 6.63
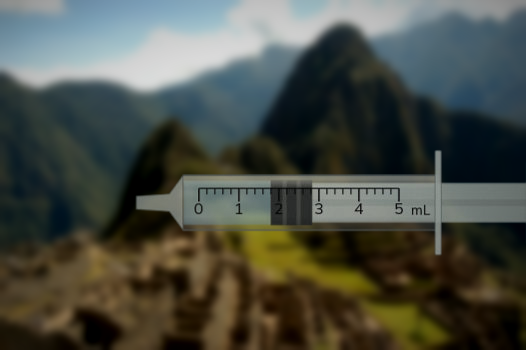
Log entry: mL 1.8
